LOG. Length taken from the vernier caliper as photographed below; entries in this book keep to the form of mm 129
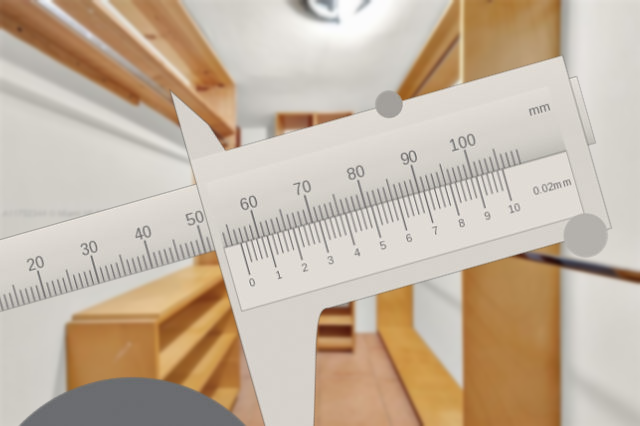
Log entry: mm 56.6
